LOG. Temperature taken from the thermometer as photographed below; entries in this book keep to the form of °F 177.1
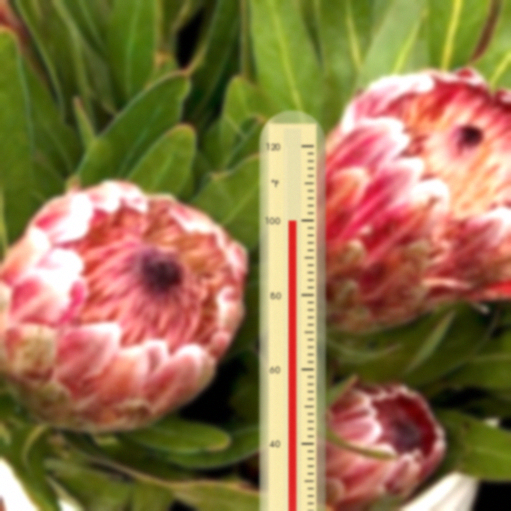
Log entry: °F 100
